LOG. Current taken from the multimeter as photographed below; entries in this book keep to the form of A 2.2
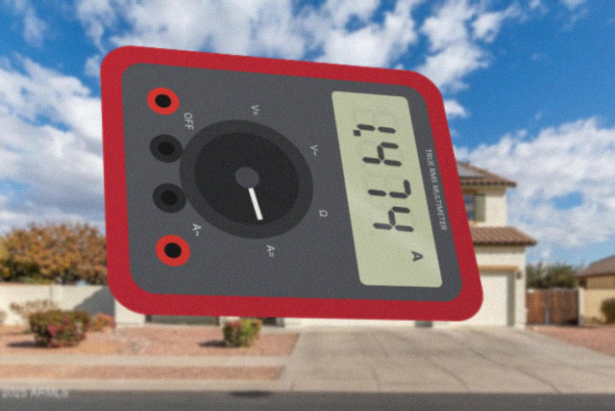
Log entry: A 1.474
